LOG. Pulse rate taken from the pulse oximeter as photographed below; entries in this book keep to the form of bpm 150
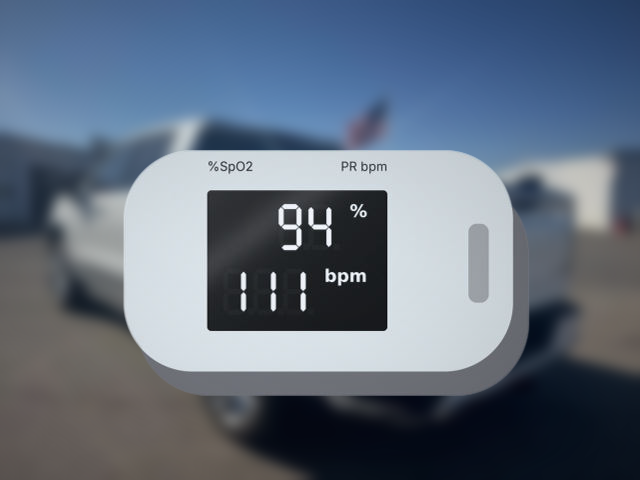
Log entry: bpm 111
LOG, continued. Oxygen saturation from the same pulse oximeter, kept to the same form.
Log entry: % 94
